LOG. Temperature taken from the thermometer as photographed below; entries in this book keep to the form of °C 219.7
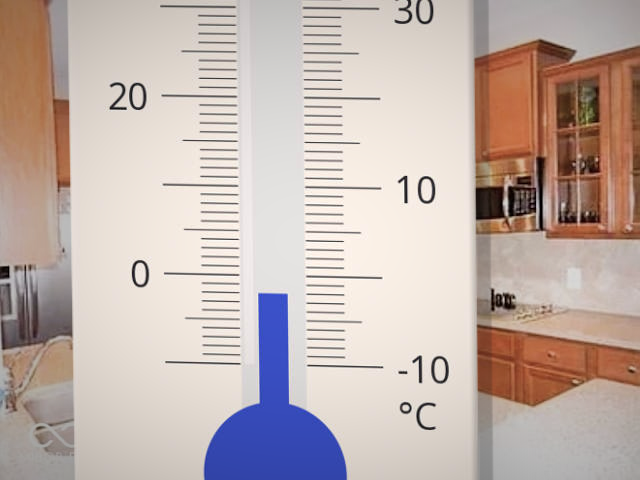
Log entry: °C -2
